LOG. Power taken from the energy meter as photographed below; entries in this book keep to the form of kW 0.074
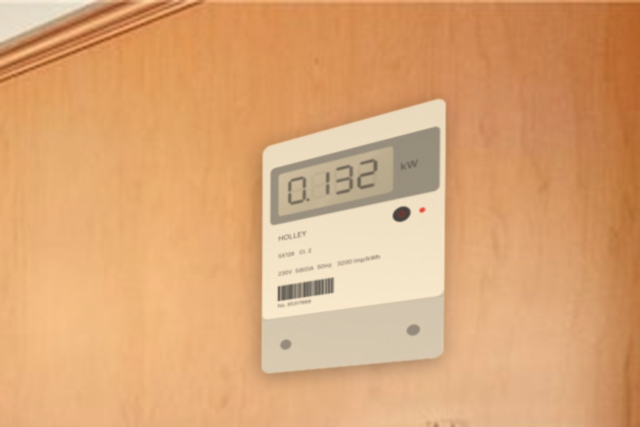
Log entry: kW 0.132
